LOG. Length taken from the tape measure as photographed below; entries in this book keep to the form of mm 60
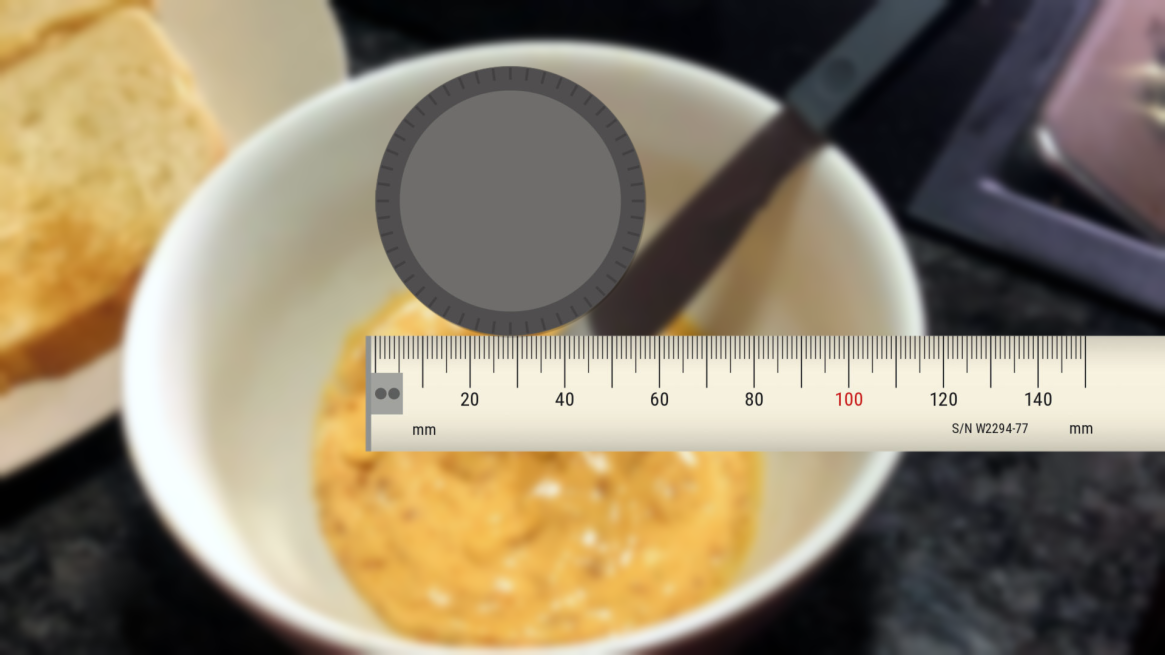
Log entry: mm 57
